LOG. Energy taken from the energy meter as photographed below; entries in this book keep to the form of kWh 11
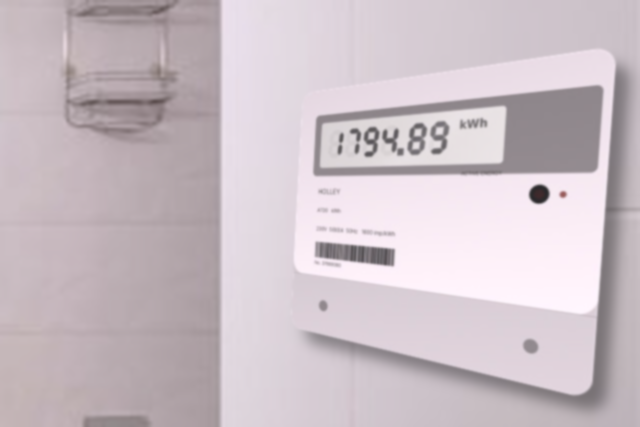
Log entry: kWh 1794.89
